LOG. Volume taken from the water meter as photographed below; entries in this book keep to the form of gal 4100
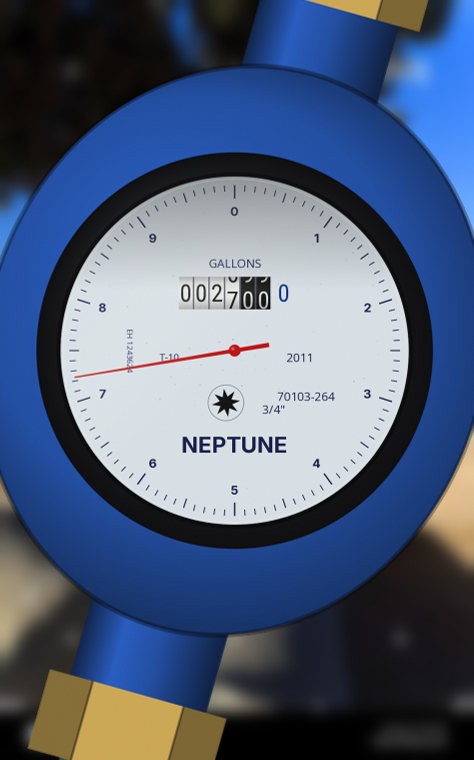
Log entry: gal 26997.2
